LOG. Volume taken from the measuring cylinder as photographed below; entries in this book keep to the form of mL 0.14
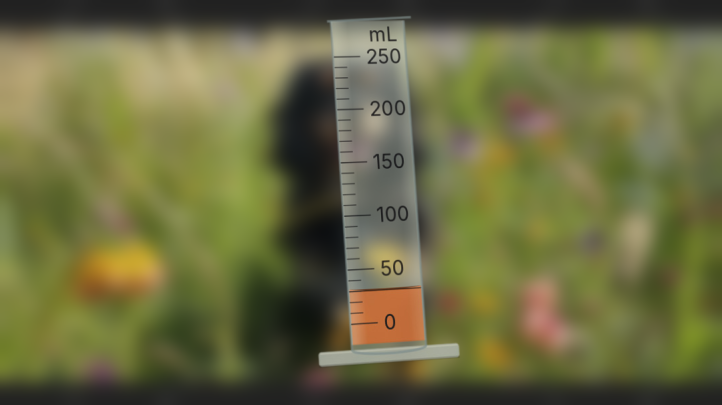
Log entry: mL 30
